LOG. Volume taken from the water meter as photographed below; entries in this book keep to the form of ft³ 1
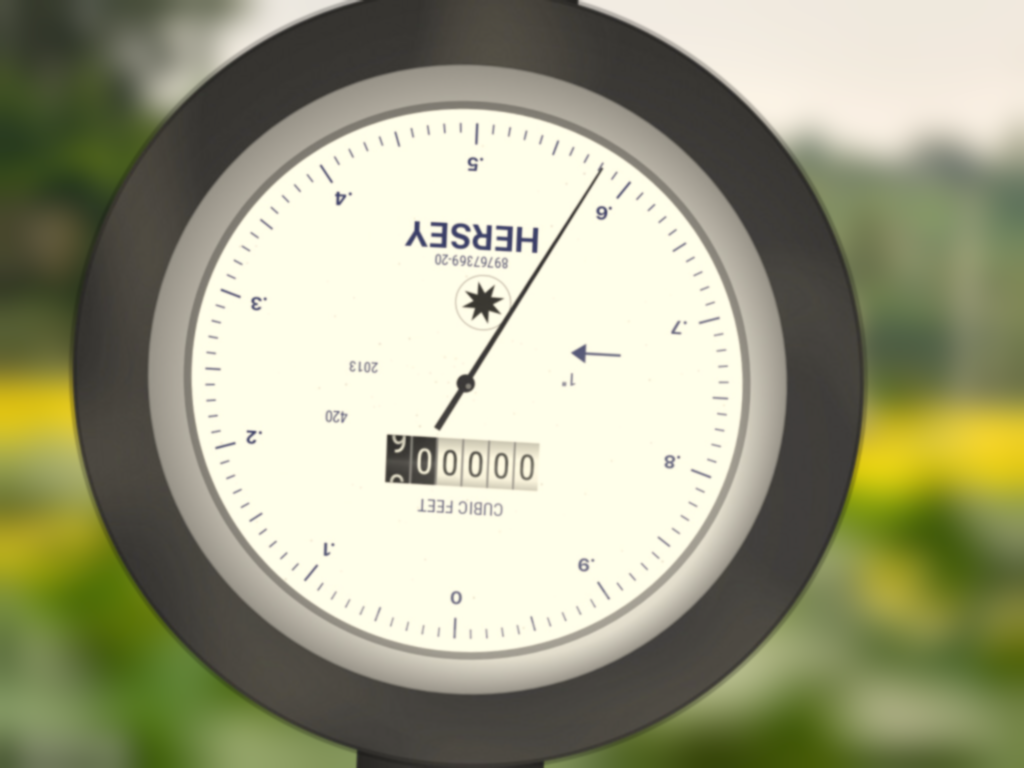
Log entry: ft³ 5.58
